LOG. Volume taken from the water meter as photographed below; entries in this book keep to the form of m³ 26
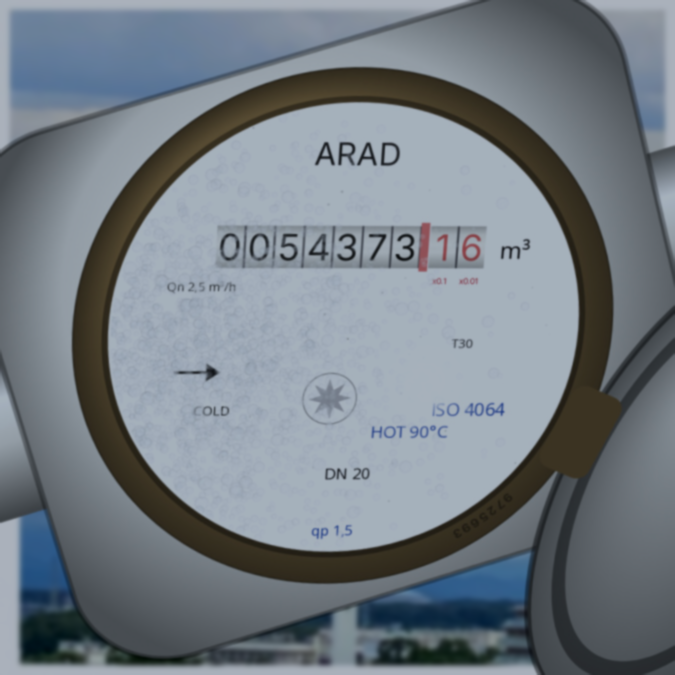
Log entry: m³ 54373.16
